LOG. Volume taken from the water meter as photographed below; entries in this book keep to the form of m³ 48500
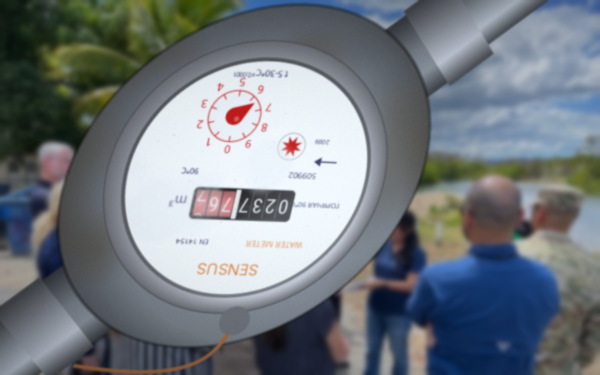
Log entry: m³ 237.7666
